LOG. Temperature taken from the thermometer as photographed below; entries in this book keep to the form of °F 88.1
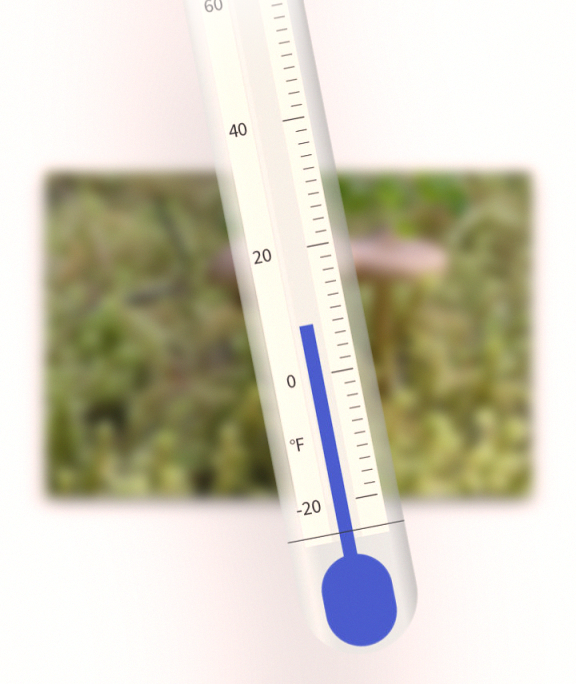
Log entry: °F 8
